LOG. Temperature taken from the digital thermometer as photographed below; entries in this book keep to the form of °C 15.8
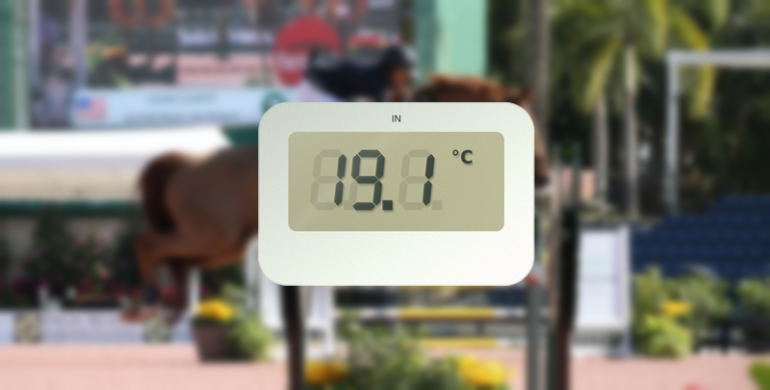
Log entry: °C 19.1
